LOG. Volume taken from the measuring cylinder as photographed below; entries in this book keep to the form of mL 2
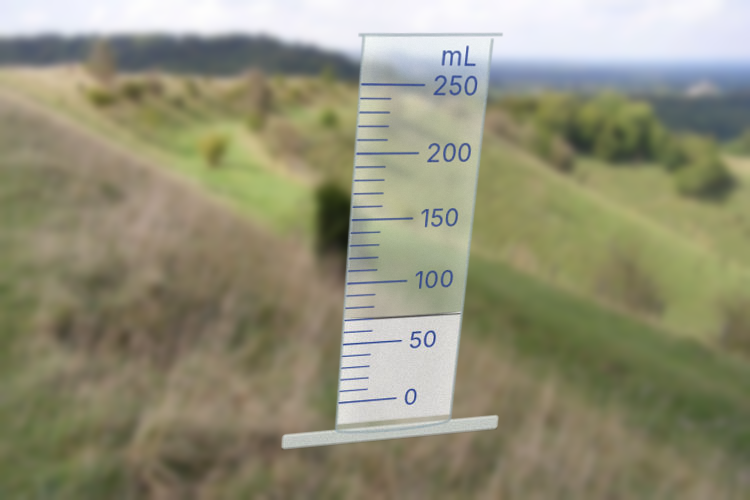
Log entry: mL 70
